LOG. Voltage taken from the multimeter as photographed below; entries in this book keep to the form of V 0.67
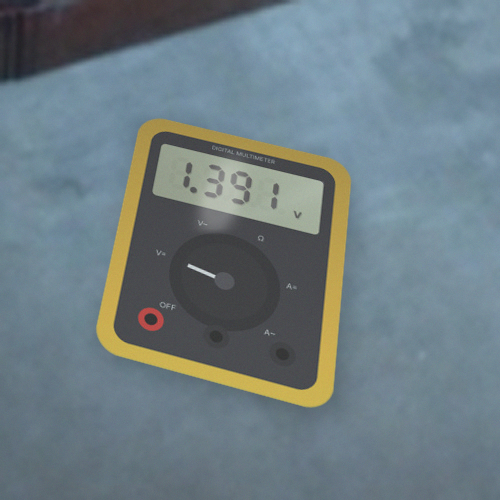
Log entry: V 1.391
